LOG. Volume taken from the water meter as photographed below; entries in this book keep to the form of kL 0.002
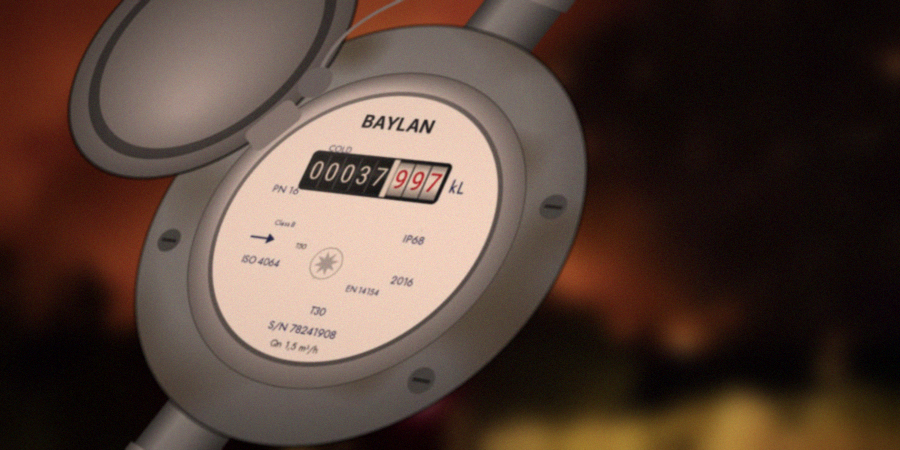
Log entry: kL 37.997
